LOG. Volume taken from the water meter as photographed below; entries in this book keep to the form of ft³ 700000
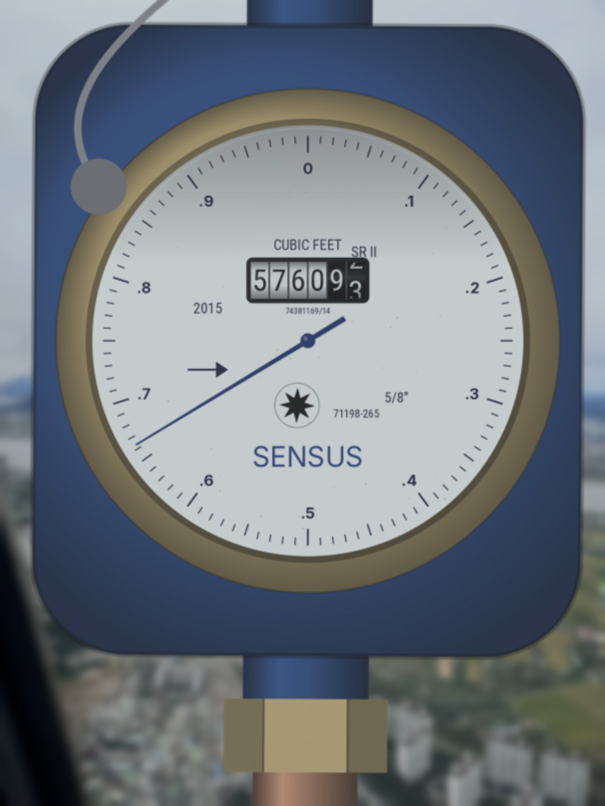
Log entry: ft³ 576092.66
